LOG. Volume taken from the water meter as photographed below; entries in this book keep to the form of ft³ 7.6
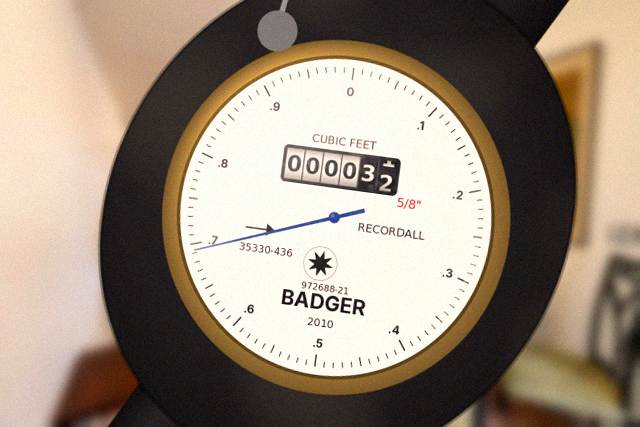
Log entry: ft³ 31.69
